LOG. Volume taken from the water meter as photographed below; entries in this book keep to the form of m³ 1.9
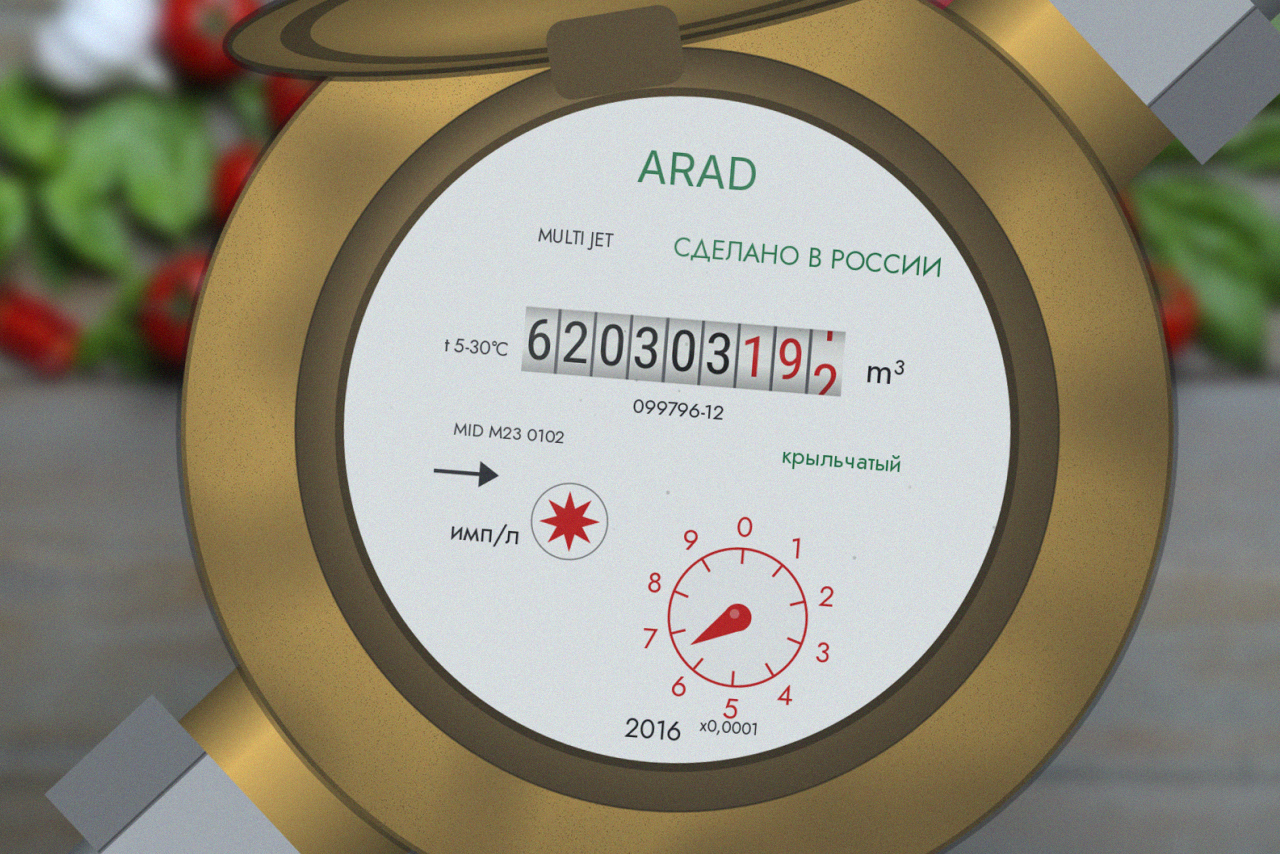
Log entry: m³ 620303.1916
